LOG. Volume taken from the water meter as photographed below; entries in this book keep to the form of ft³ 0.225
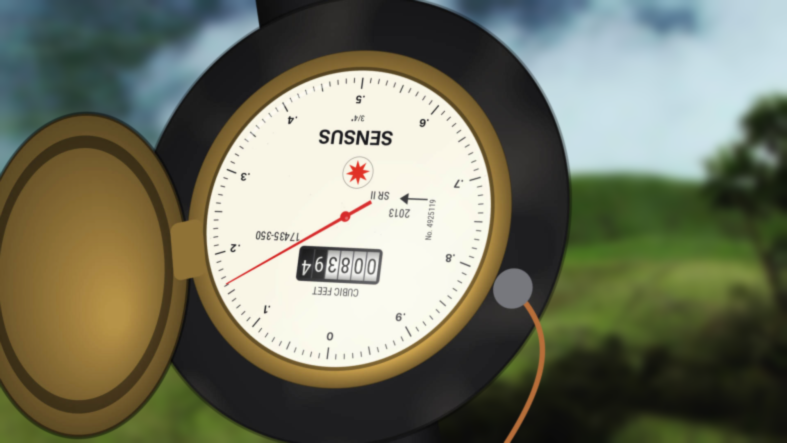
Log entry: ft³ 8394.16
